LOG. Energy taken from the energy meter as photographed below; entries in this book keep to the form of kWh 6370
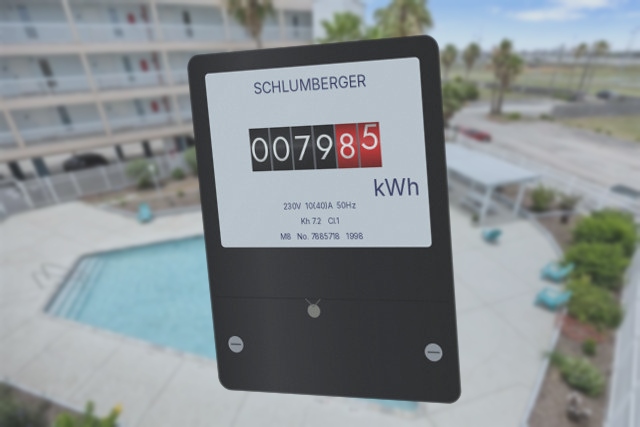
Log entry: kWh 79.85
